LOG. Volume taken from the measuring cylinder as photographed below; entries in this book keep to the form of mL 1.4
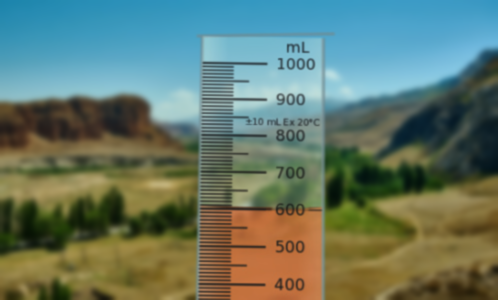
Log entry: mL 600
